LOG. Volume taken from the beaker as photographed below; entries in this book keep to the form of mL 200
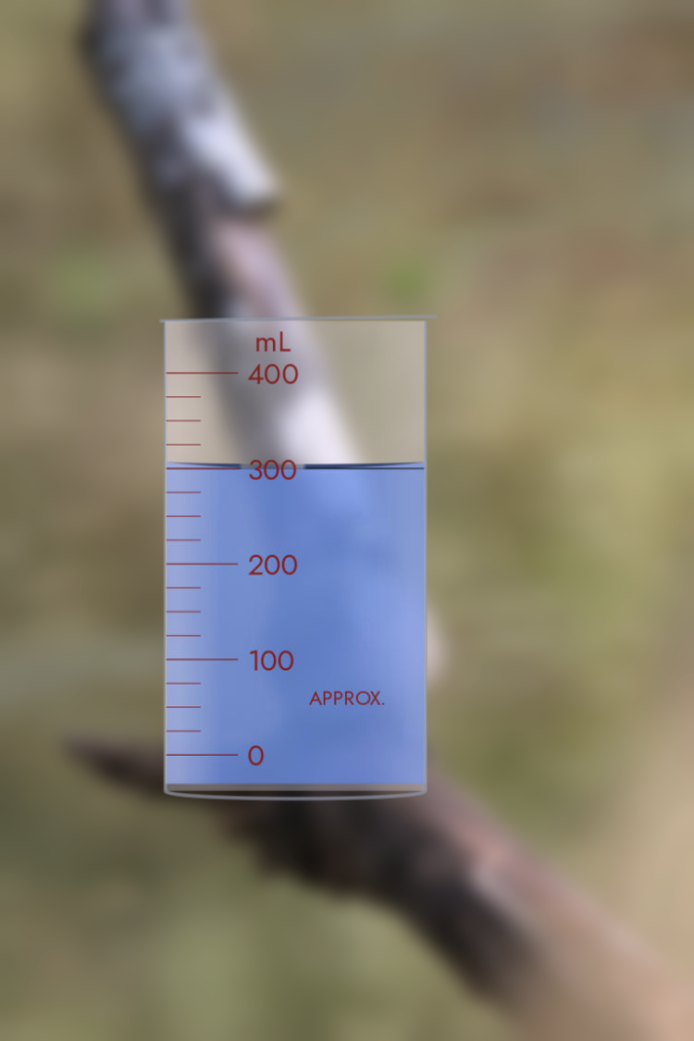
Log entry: mL 300
